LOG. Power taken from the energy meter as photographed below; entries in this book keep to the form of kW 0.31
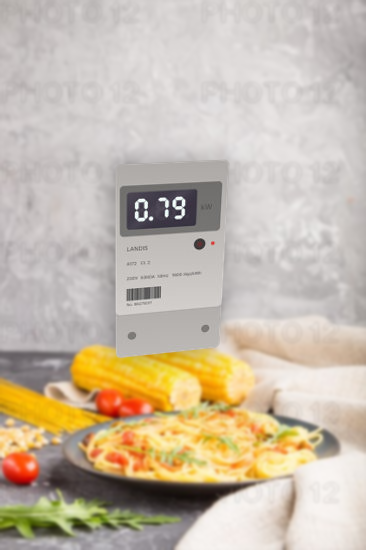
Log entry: kW 0.79
